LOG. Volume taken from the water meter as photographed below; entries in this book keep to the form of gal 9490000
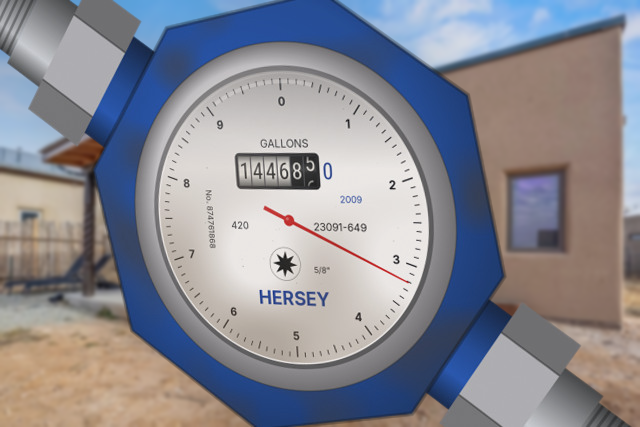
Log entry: gal 1446853.2
